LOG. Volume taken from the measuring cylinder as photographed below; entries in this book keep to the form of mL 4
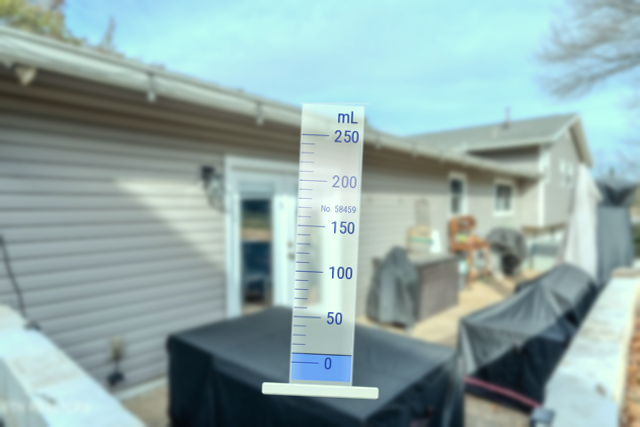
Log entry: mL 10
